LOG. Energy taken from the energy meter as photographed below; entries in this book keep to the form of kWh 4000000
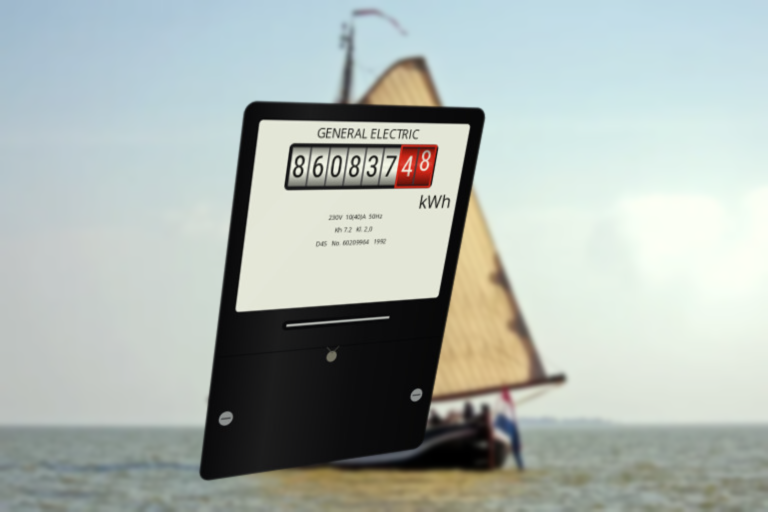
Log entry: kWh 860837.48
